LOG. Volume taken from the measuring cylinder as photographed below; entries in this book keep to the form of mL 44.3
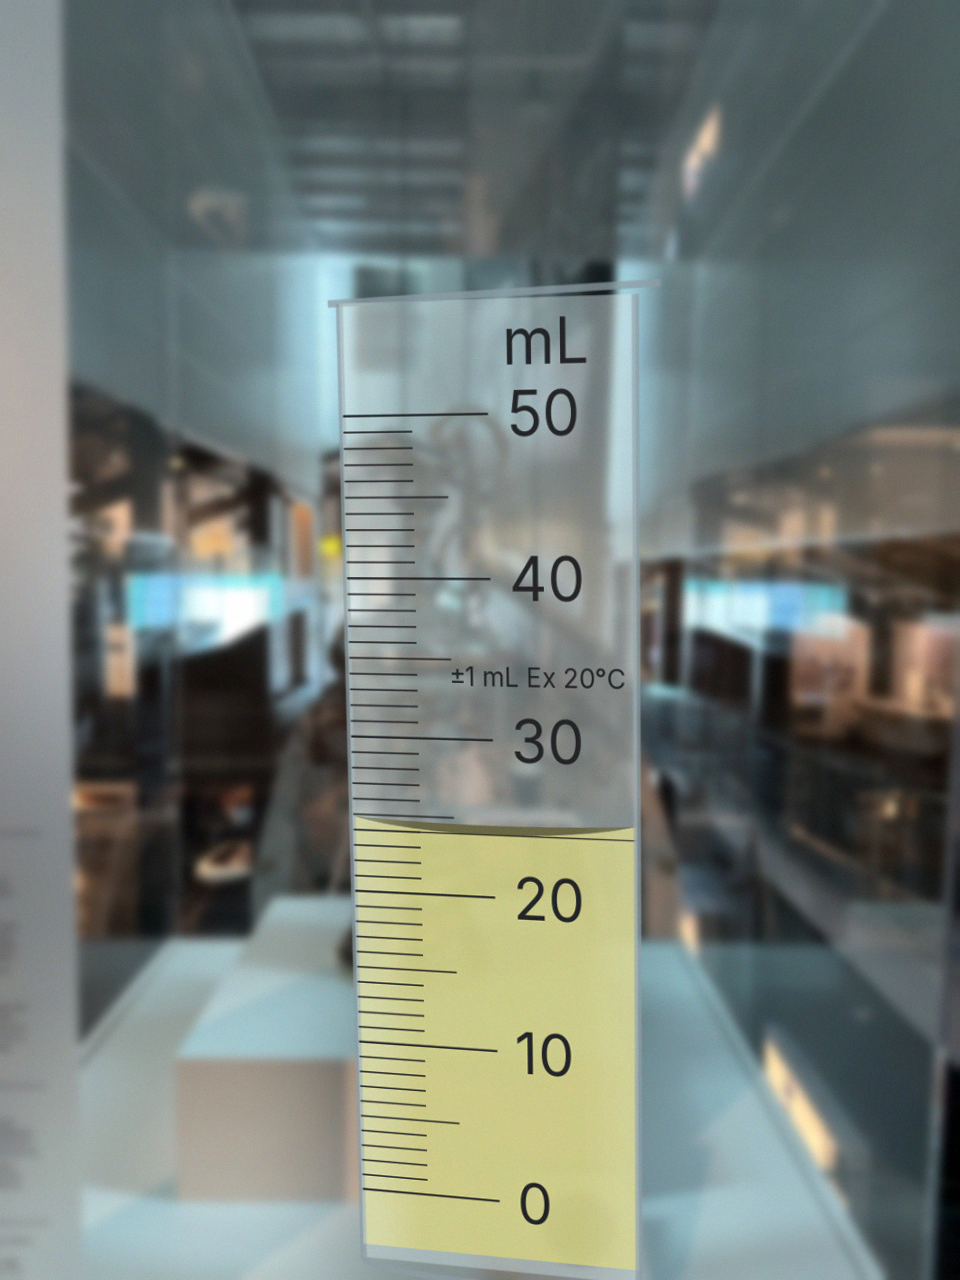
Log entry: mL 24
